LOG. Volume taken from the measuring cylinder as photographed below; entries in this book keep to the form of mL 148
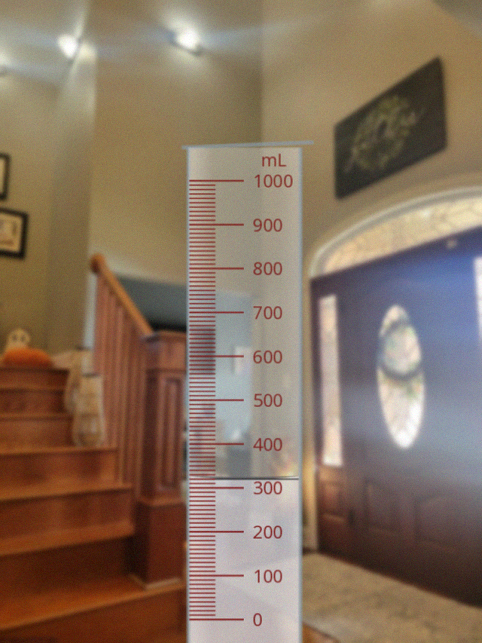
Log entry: mL 320
